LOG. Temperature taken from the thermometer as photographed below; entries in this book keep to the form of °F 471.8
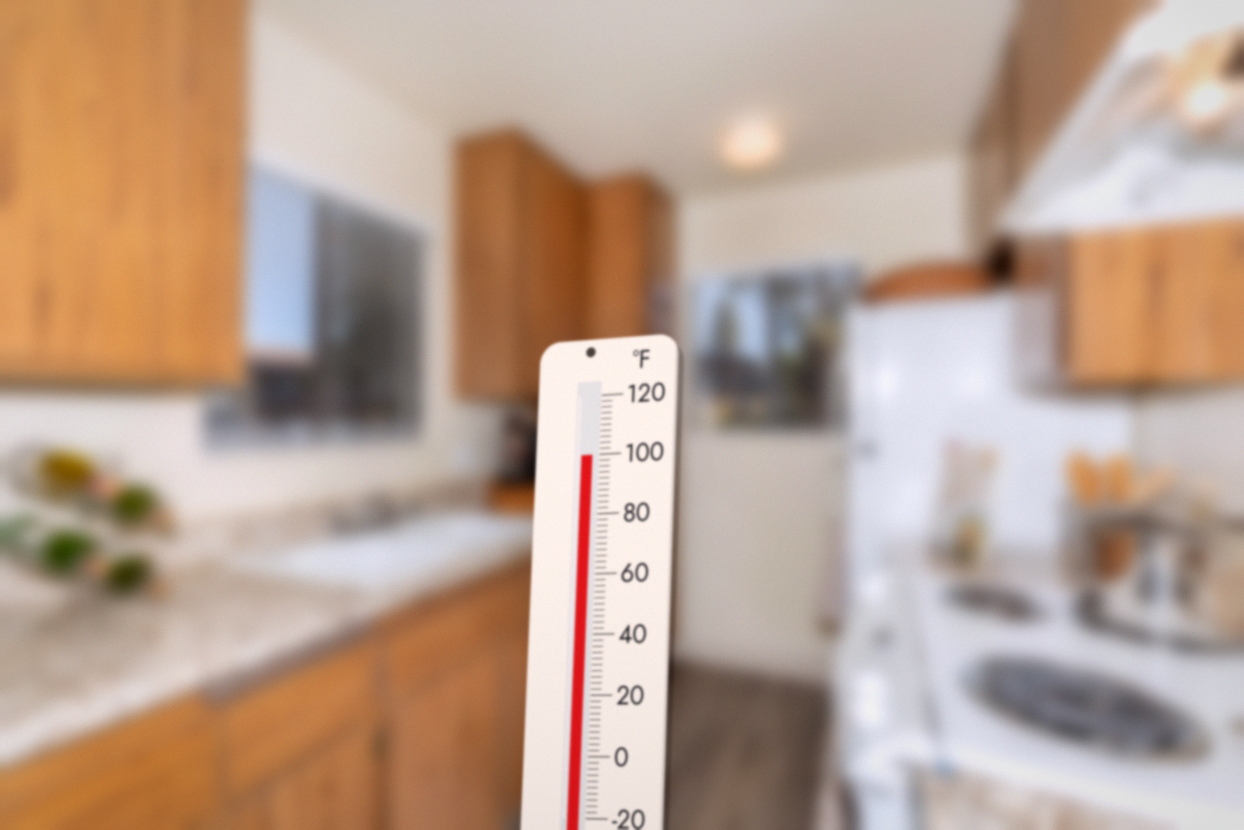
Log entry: °F 100
